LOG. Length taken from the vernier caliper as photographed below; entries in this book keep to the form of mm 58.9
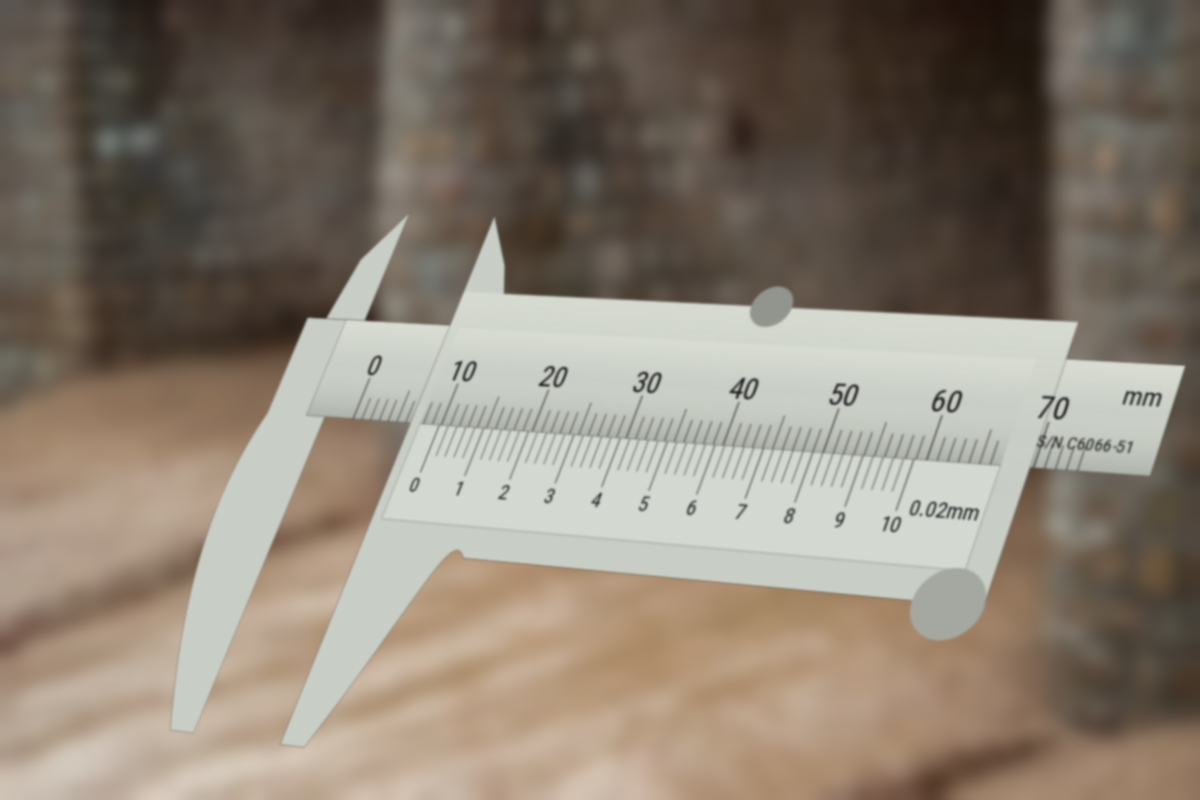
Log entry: mm 9.8
